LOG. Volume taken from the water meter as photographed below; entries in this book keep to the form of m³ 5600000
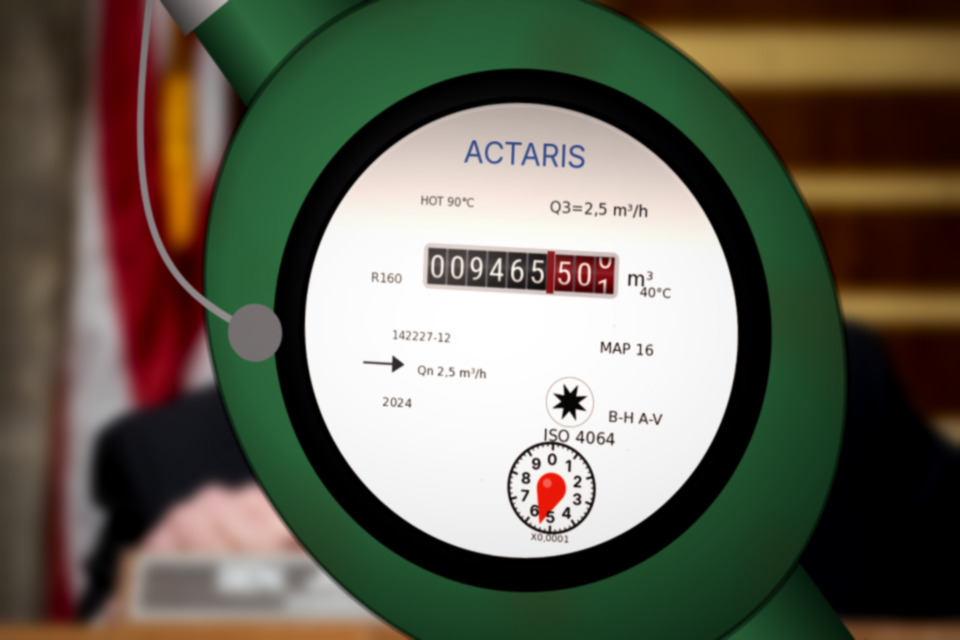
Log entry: m³ 9465.5005
